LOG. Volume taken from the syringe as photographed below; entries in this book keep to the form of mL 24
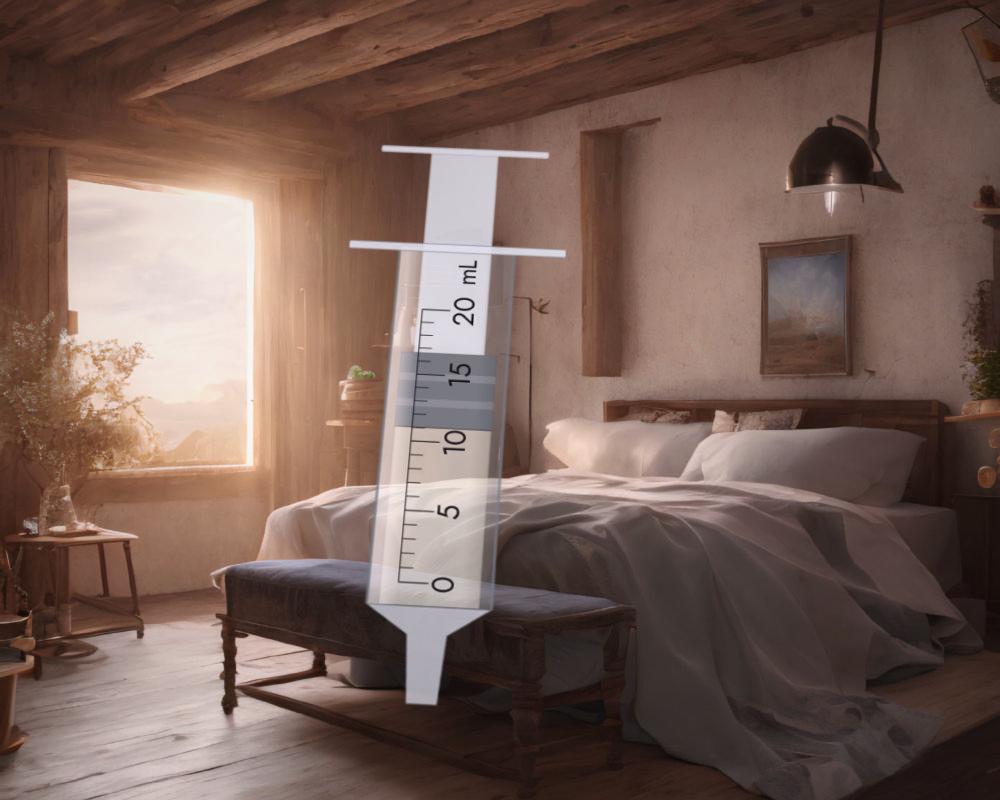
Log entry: mL 11
